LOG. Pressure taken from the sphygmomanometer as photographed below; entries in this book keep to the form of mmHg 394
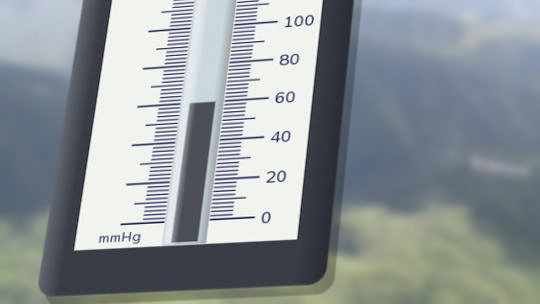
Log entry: mmHg 60
